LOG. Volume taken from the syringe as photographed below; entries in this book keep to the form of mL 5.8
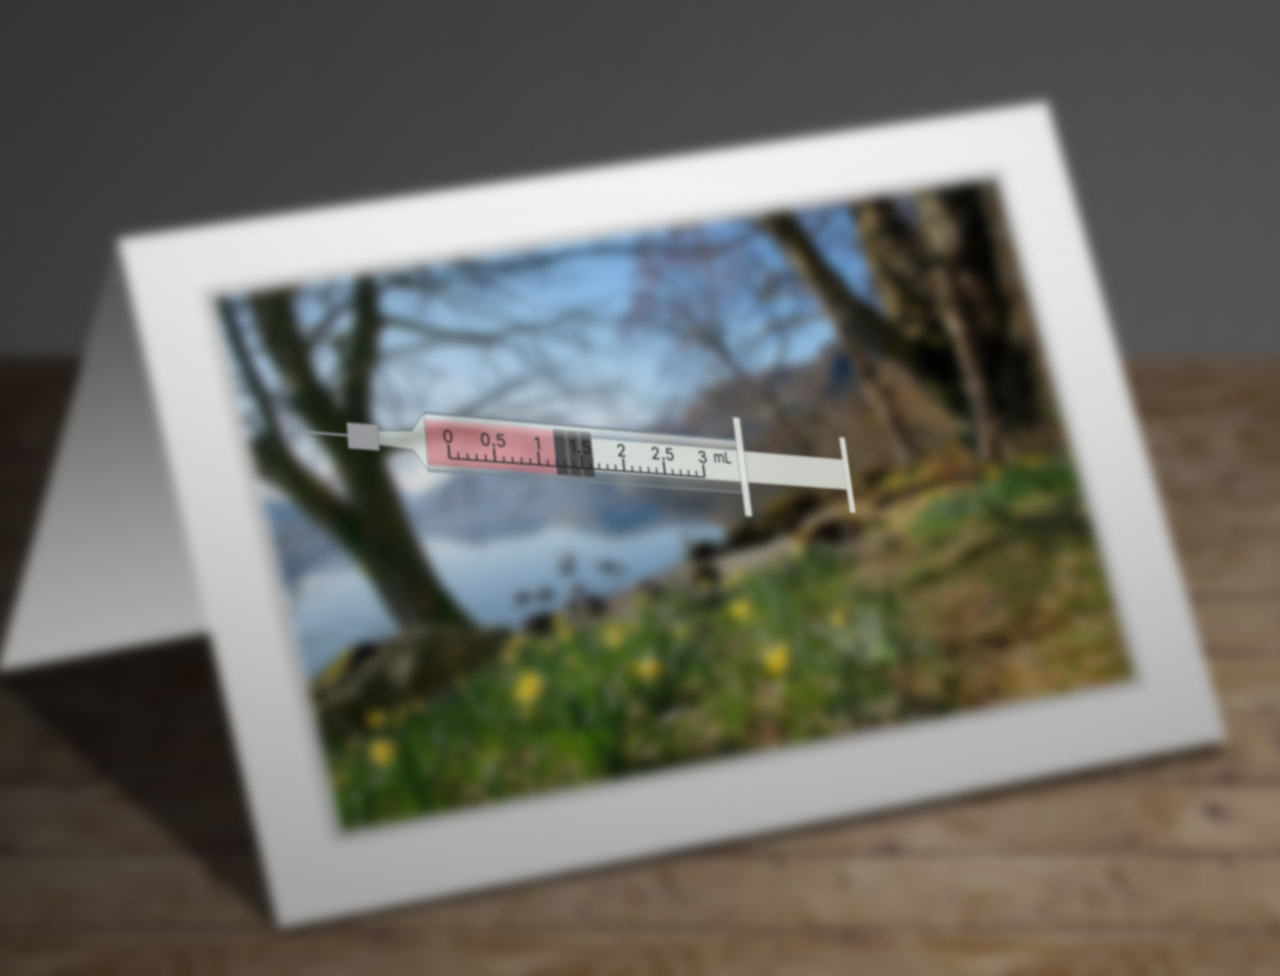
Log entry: mL 1.2
